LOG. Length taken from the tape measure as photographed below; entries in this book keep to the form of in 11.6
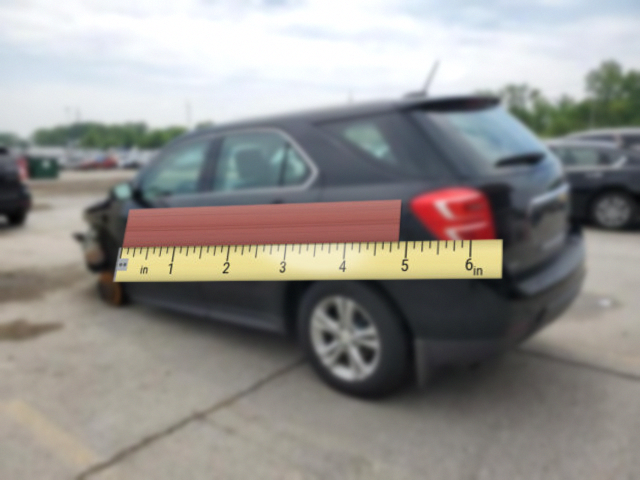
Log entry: in 4.875
